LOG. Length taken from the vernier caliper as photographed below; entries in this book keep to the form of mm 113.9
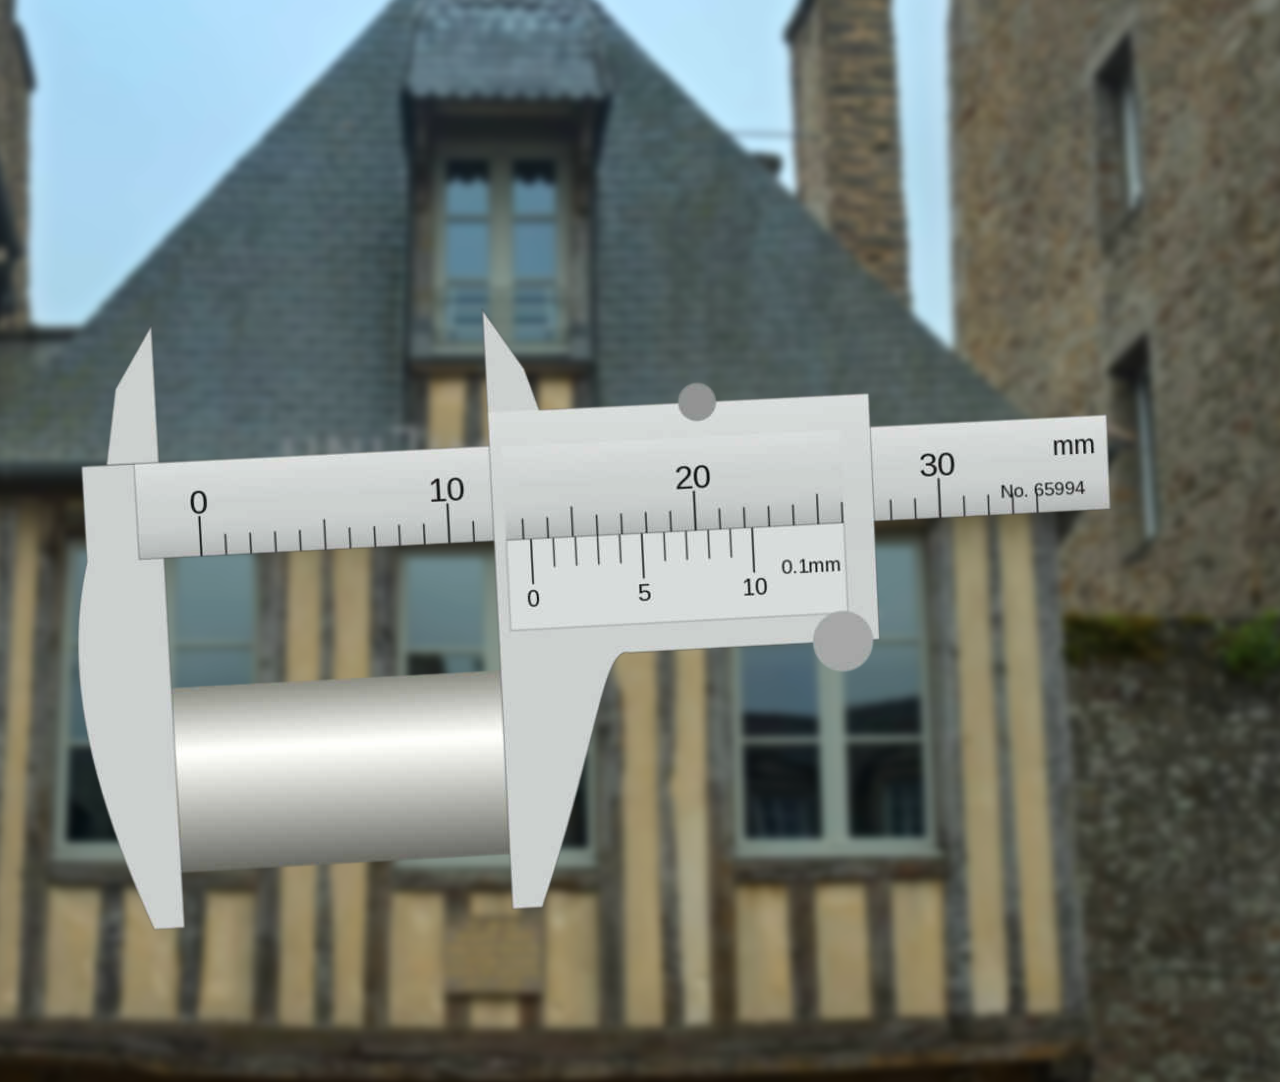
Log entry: mm 13.3
